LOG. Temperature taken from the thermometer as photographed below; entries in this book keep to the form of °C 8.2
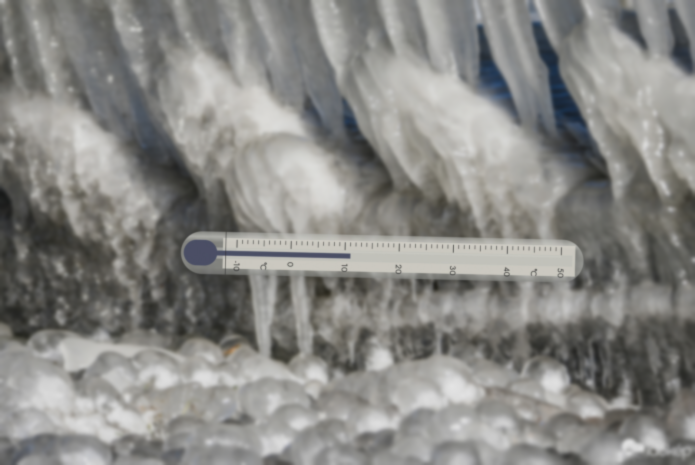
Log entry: °C 11
